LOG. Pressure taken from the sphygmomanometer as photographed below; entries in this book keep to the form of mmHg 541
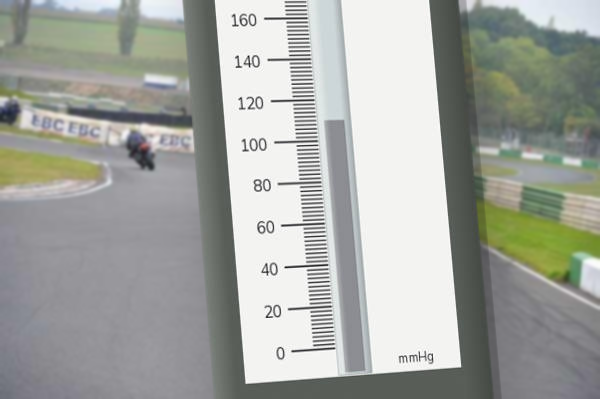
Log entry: mmHg 110
